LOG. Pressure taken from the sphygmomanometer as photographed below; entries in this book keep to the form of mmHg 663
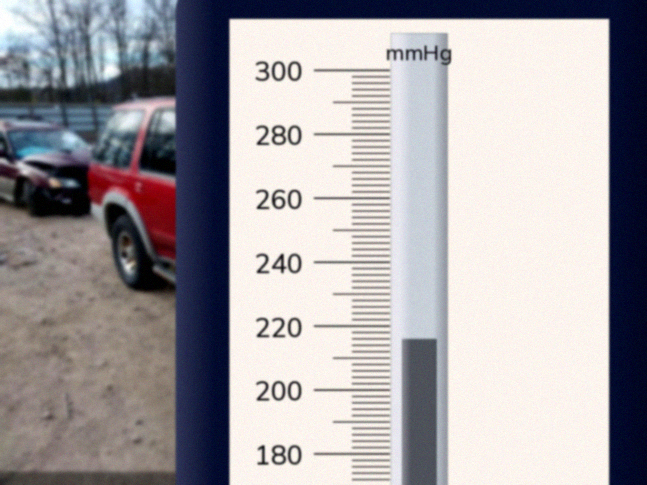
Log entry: mmHg 216
